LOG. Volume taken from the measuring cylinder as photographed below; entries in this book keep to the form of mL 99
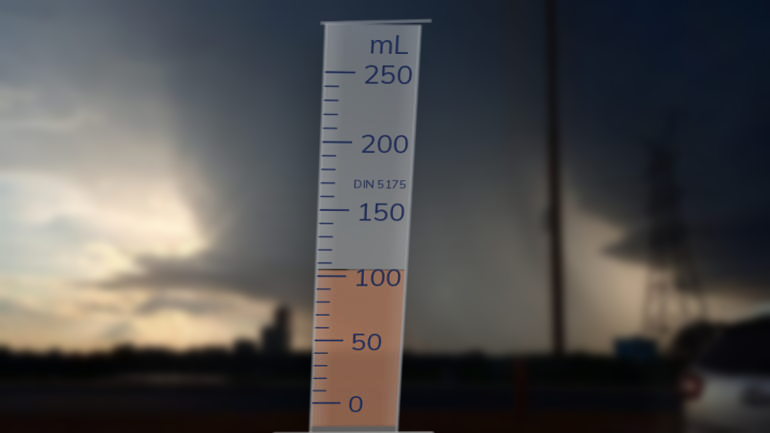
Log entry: mL 105
